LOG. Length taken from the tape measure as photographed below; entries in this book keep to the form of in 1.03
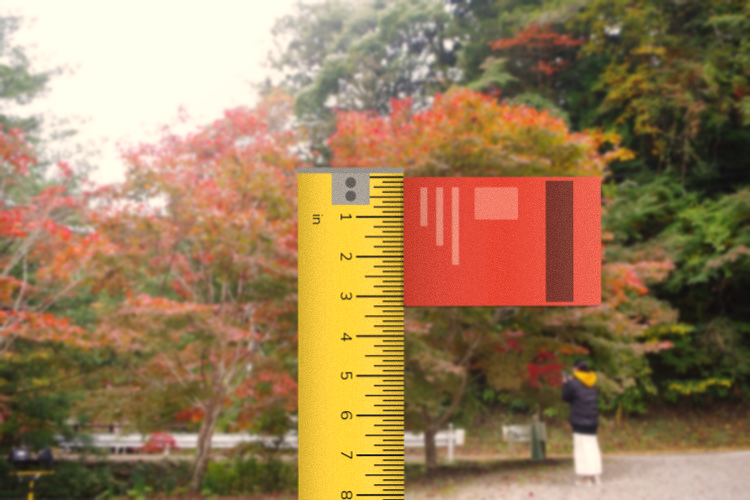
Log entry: in 3.25
